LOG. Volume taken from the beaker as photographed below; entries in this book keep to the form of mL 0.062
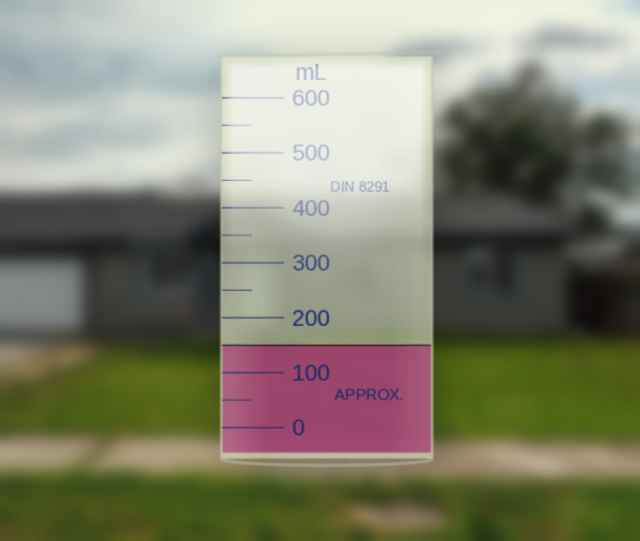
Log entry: mL 150
